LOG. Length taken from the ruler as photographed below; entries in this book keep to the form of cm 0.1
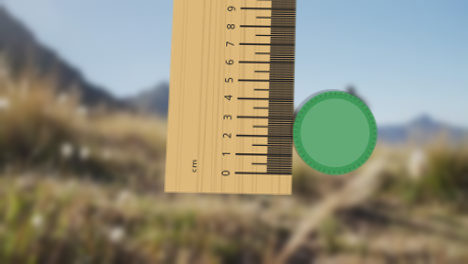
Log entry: cm 4.5
